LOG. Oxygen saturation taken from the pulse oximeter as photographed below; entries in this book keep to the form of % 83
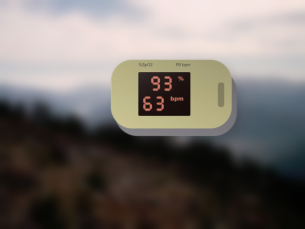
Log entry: % 93
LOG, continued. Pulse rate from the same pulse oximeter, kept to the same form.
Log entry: bpm 63
